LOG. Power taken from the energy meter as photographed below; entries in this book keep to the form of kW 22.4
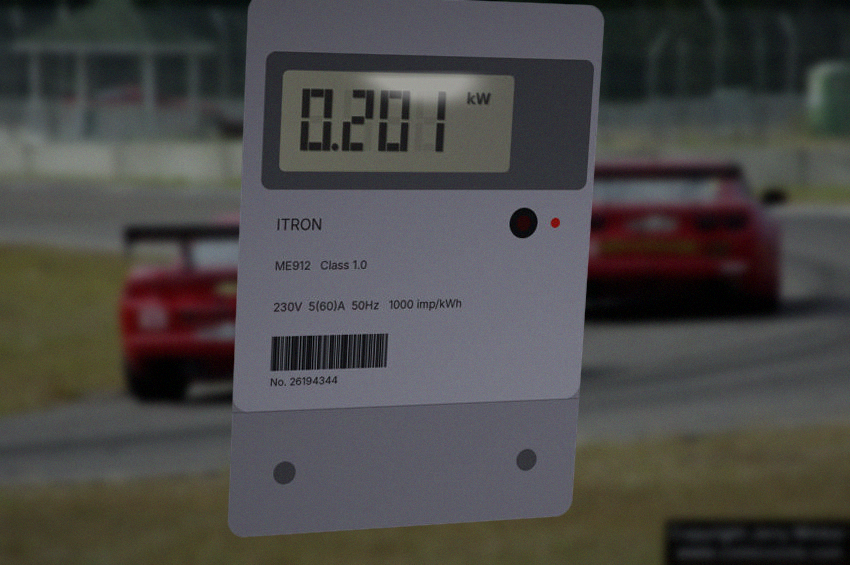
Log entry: kW 0.201
